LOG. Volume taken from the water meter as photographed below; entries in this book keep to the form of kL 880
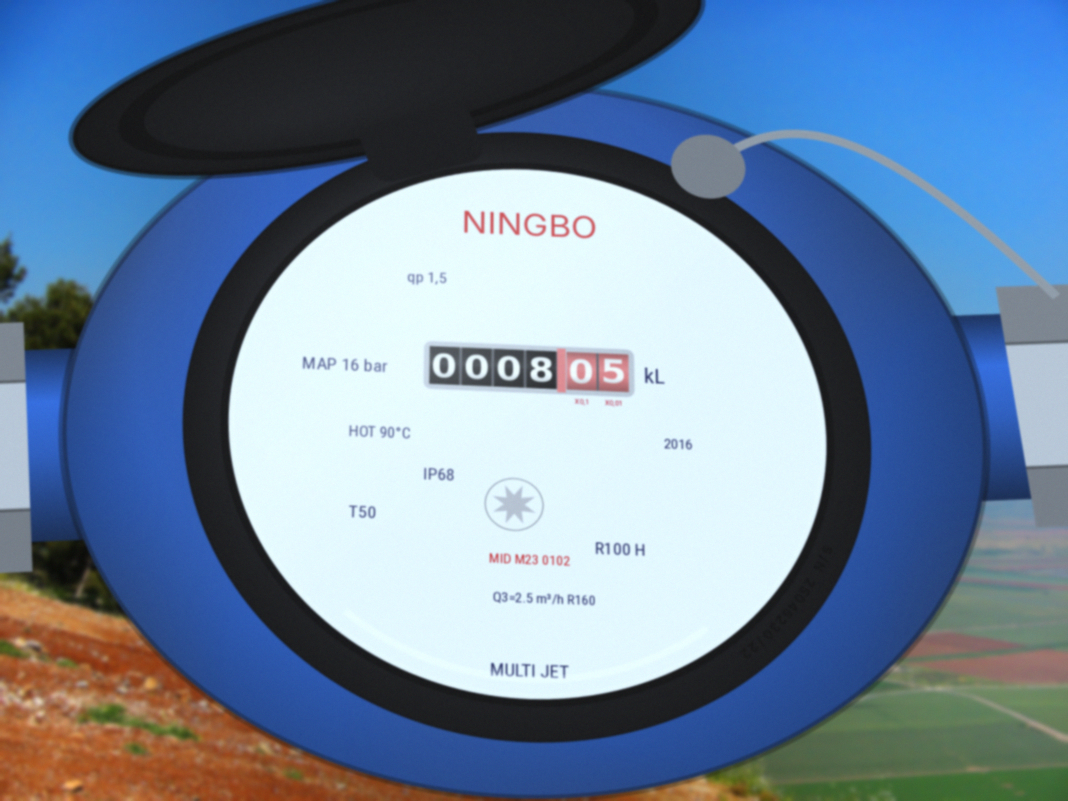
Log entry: kL 8.05
